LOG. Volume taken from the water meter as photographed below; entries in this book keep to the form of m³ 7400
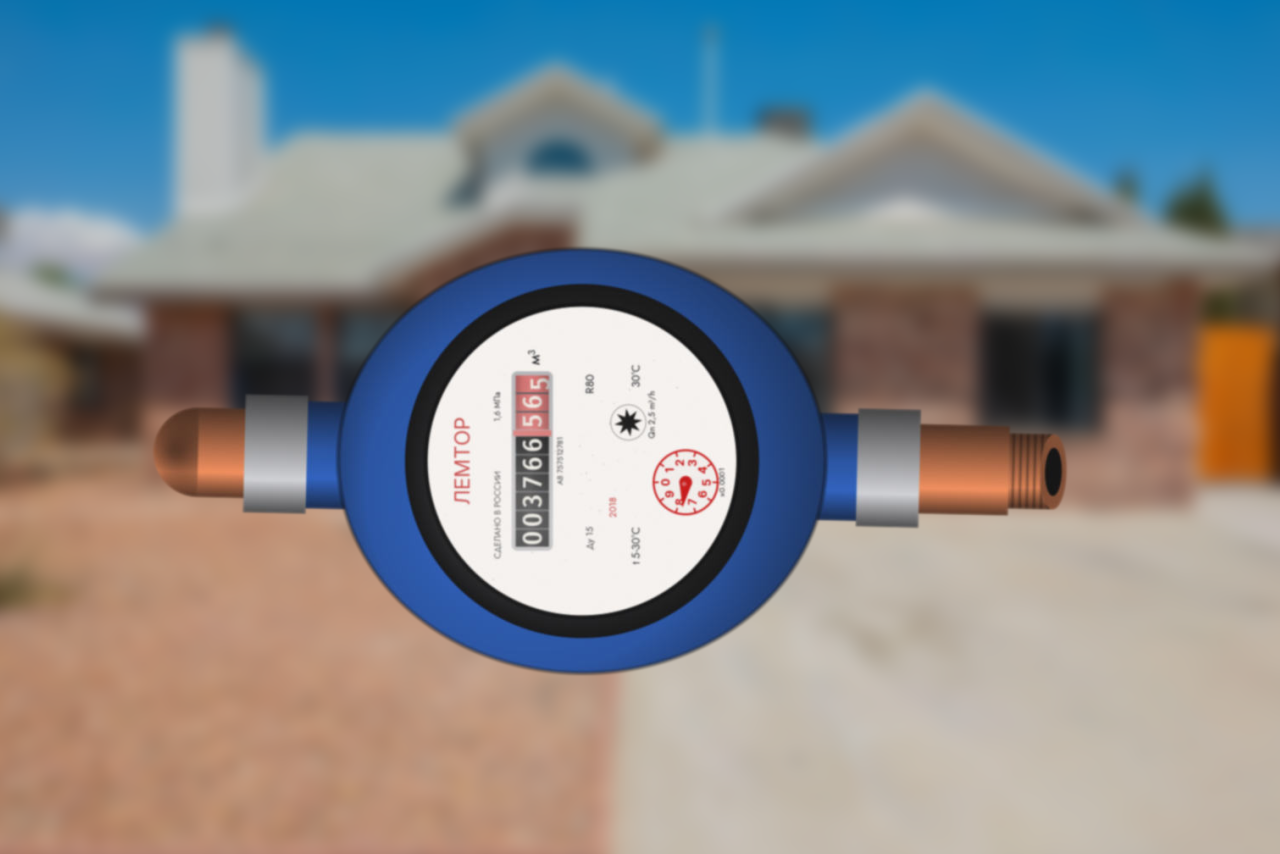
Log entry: m³ 3766.5647
